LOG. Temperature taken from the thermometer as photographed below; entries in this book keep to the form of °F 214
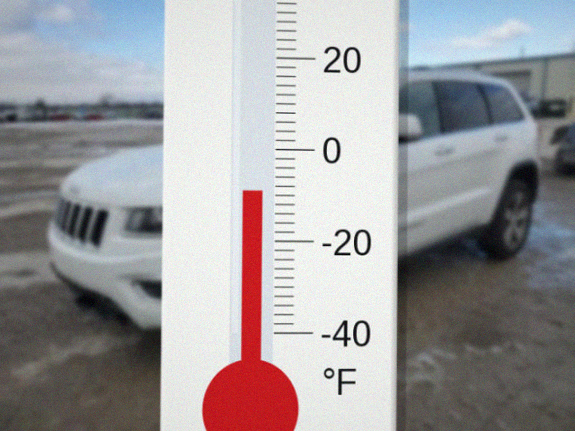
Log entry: °F -9
